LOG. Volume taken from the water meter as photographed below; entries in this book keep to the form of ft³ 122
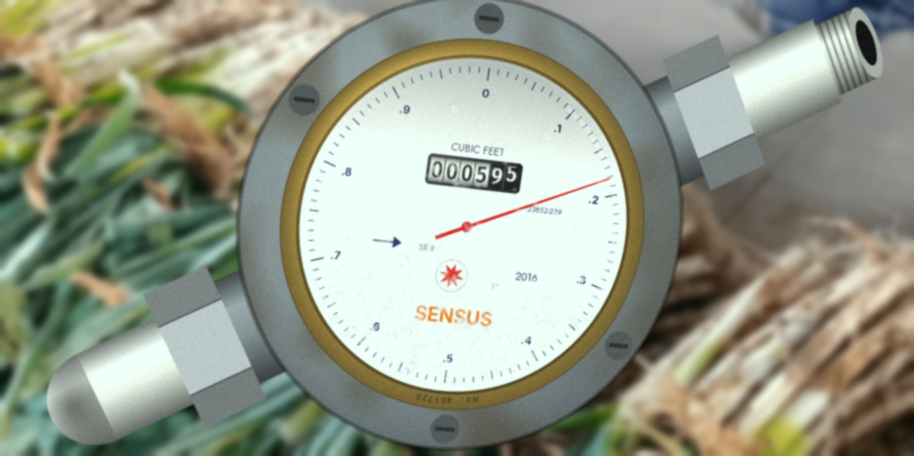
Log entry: ft³ 595.18
